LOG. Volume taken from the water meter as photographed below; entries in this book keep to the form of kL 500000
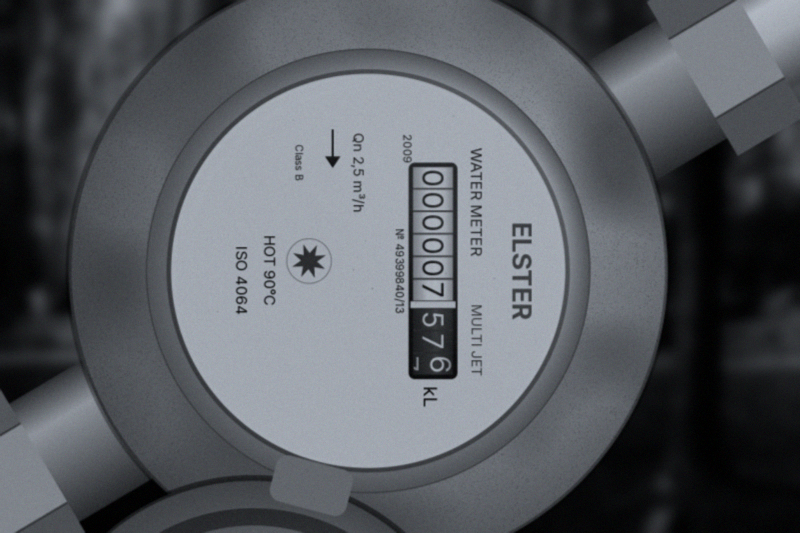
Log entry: kL 7.576
